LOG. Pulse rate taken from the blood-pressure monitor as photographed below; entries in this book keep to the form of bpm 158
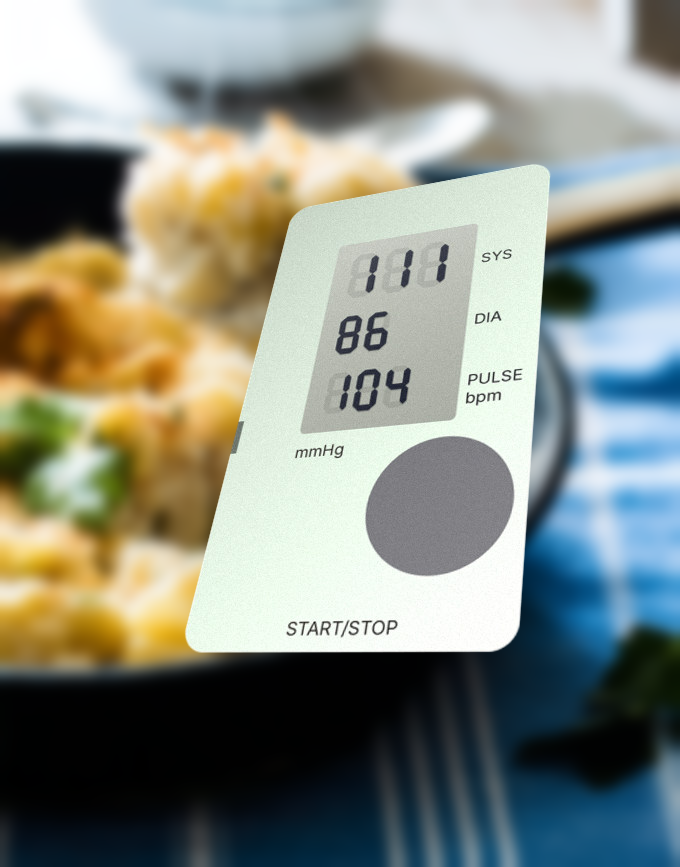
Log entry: bpm 104
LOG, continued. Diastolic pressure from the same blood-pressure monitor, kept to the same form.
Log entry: mmHg 86
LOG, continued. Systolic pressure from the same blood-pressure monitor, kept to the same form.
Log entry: mmHg 111
